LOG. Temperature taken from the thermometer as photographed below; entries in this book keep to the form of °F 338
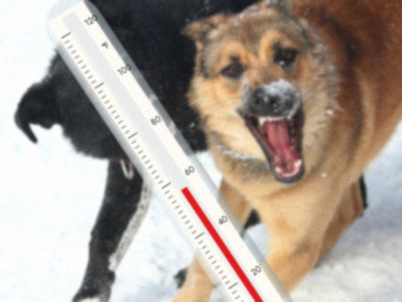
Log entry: °F 56
